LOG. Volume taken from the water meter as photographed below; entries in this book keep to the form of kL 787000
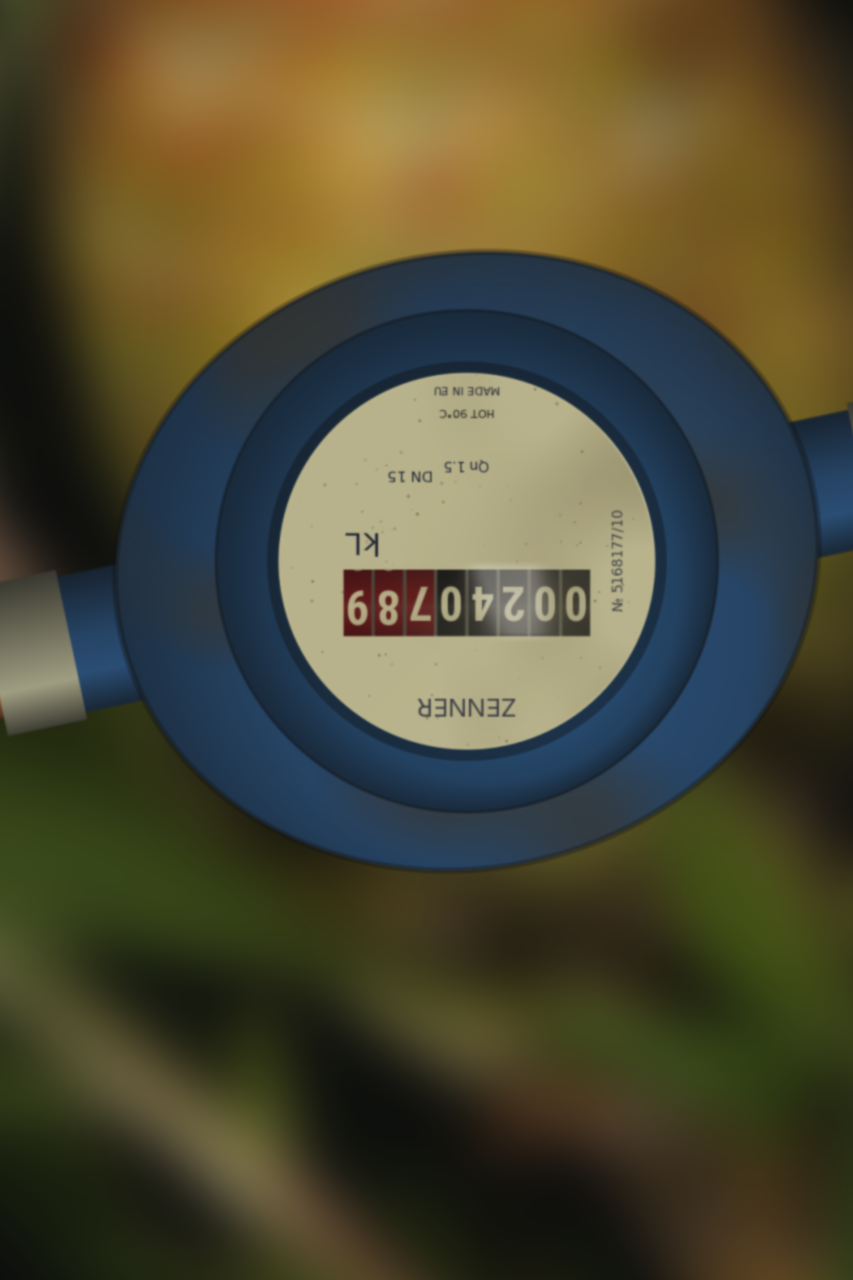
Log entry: kL 240.789
